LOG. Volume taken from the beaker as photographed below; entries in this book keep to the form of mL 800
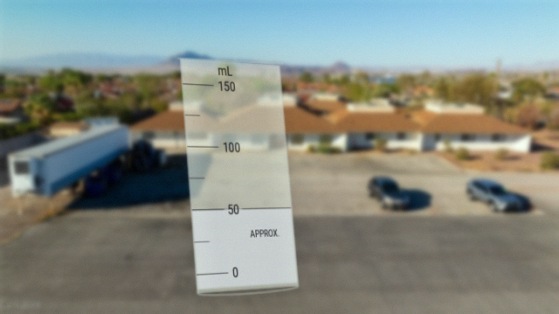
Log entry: mL 50
